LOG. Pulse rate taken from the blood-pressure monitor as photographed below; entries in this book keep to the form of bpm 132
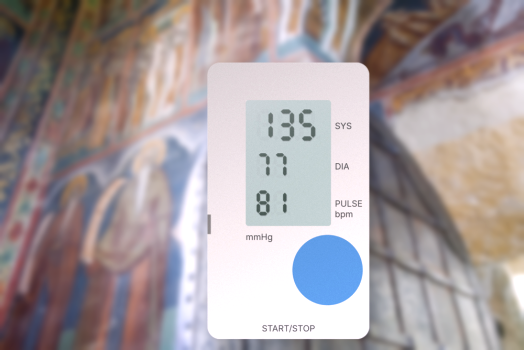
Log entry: bpm 81
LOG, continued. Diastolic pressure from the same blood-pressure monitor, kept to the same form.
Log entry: mmHg 77
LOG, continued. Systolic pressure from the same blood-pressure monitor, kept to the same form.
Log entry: mmHg 135
